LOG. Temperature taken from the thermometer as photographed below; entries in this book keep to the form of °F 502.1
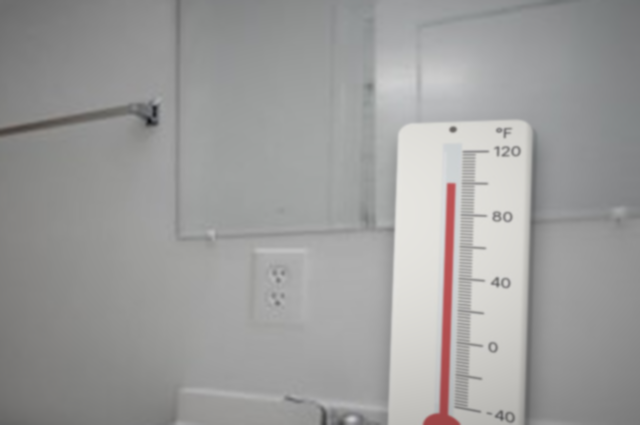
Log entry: °F 100
